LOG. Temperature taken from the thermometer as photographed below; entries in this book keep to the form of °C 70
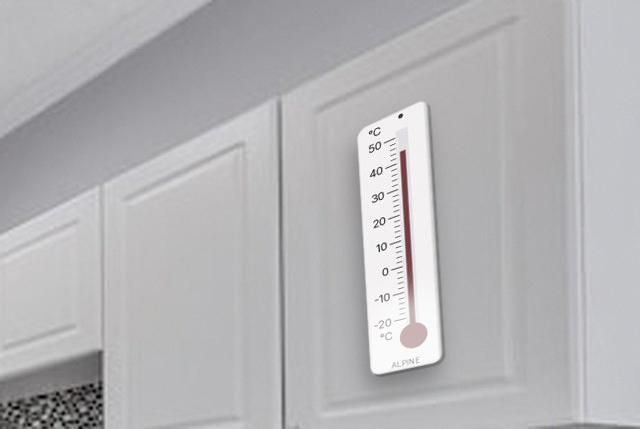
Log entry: °C 44
